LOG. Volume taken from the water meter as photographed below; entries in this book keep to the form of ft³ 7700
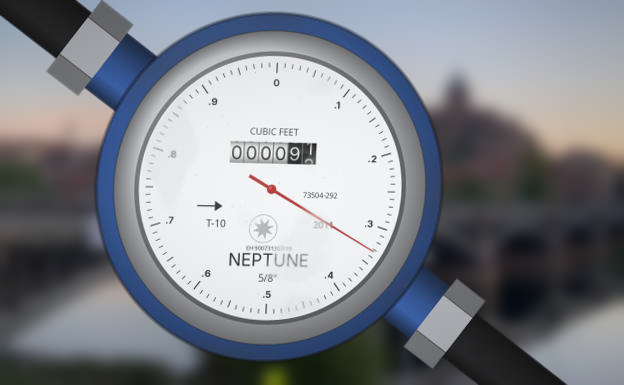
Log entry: ft³ 91.33
